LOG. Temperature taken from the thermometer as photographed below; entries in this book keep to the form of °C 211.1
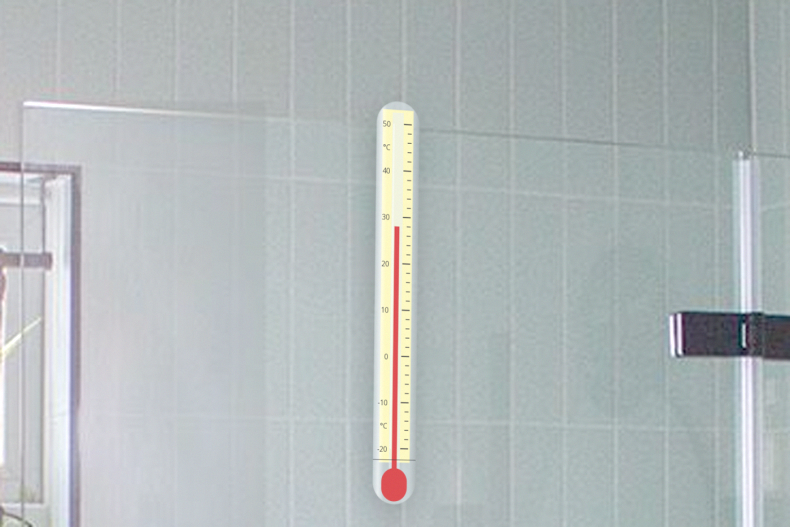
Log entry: °C 28
